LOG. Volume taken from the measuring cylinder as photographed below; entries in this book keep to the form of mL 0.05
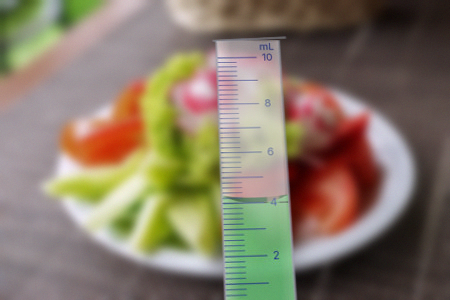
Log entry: mL 4
